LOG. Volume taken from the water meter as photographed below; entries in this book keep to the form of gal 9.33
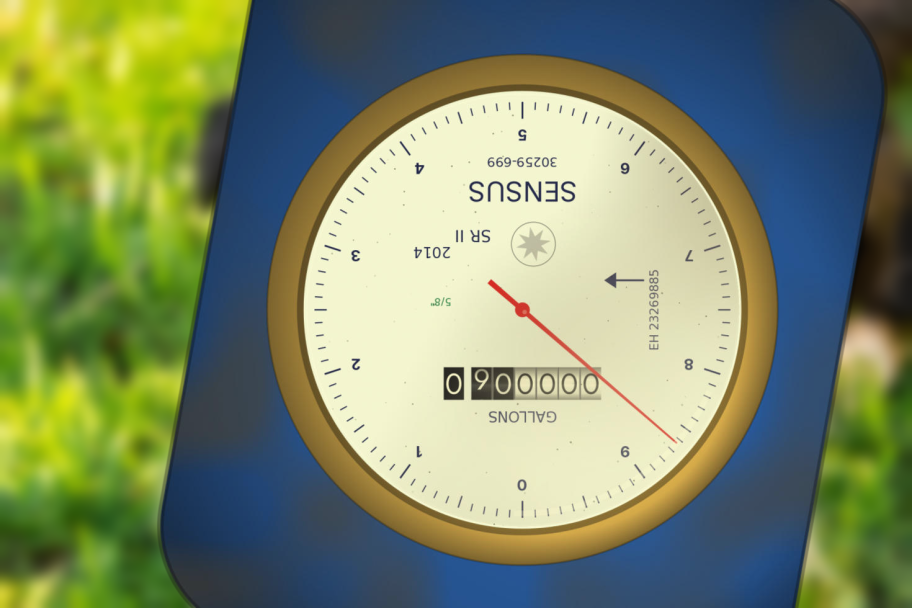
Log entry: gal 58.6
